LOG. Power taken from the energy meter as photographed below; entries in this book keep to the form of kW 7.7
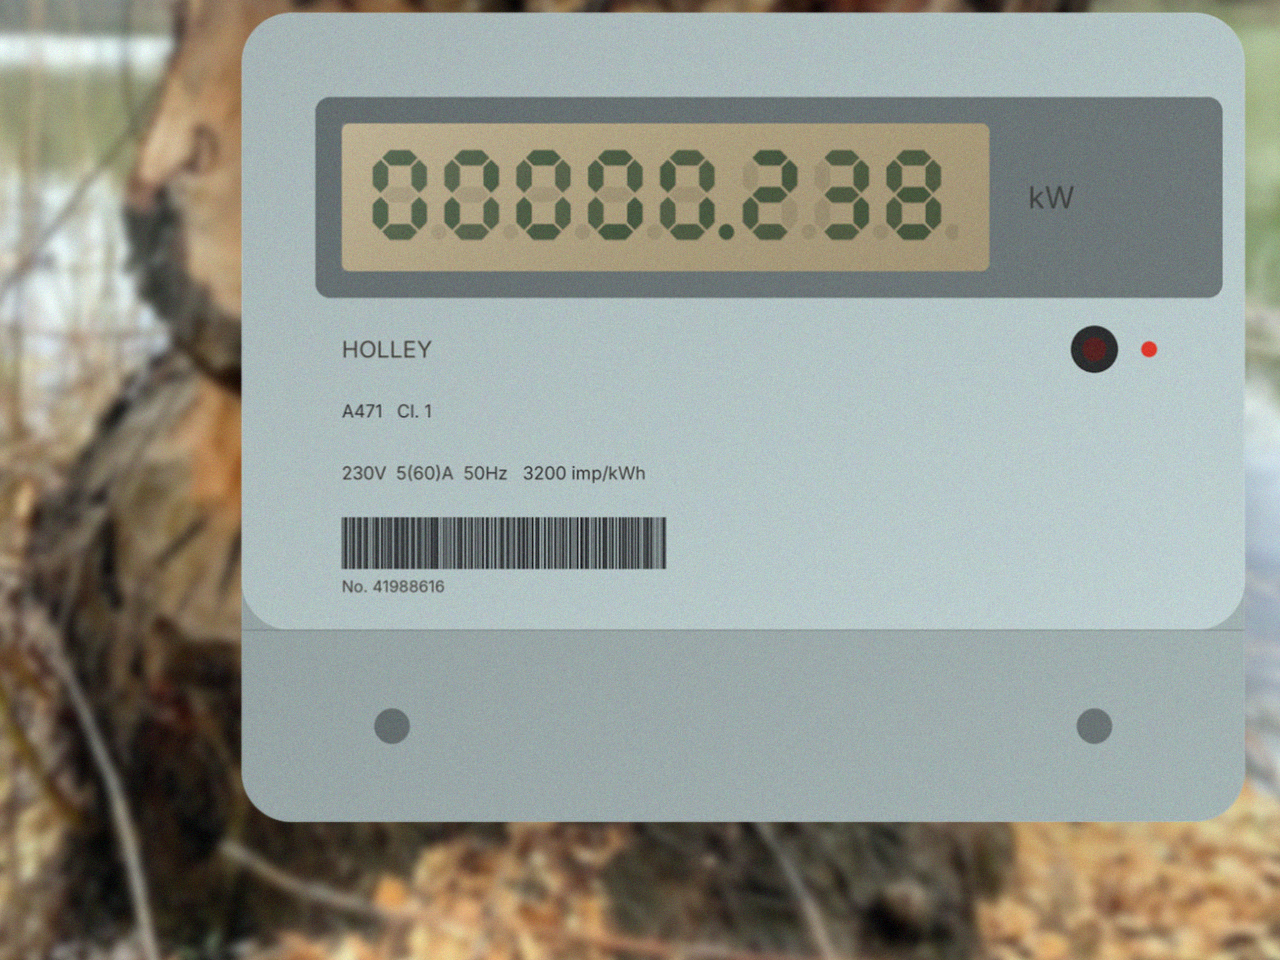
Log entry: kW 0.238
